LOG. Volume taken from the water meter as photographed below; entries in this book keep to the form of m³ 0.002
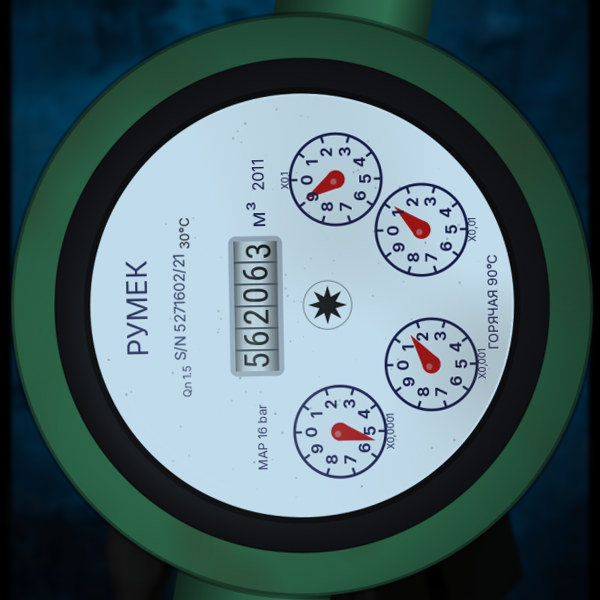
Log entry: m³ 562062.9115
